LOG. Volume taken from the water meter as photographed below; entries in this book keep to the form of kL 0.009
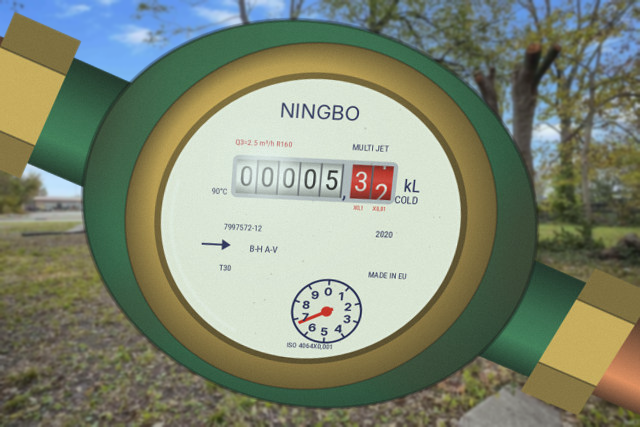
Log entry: kL 5.316
